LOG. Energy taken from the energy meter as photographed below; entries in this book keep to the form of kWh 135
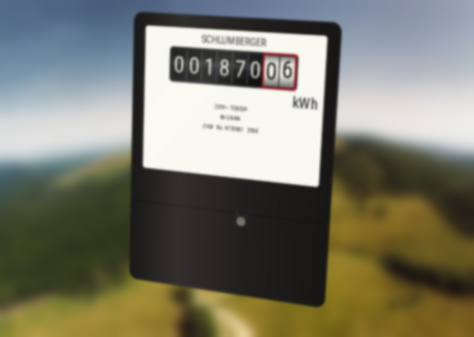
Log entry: kWh 1870.06
